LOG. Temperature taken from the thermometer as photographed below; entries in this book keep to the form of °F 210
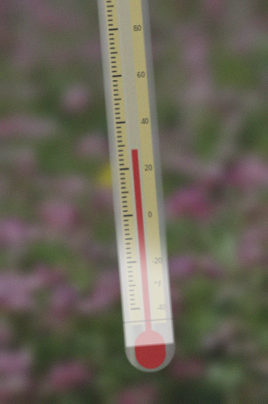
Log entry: °F 28
